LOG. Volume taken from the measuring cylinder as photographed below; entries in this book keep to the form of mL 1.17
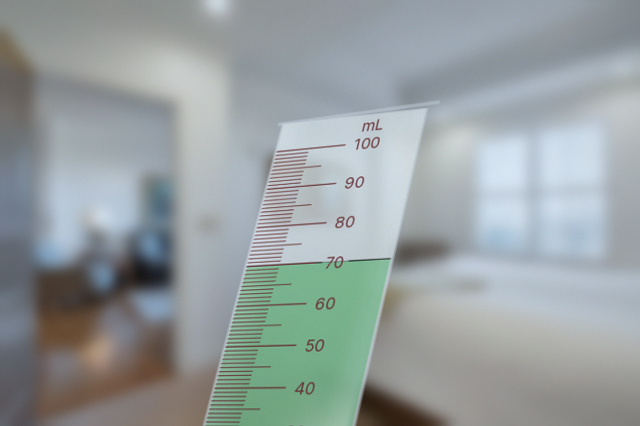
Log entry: mL 70
